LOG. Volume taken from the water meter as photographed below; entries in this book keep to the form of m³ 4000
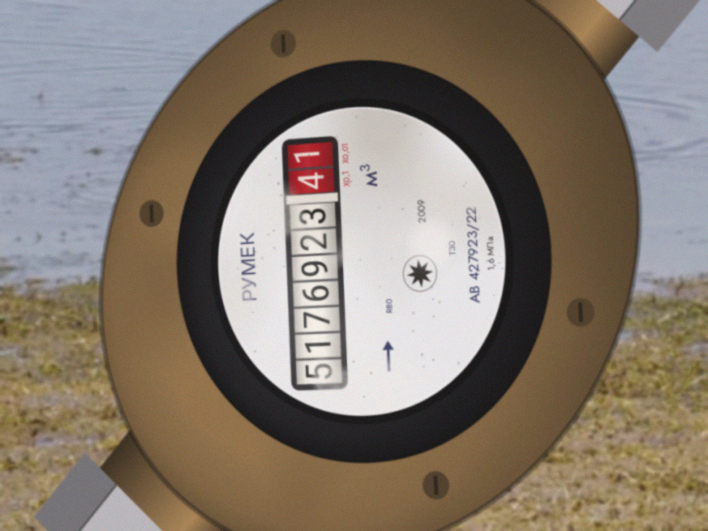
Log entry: m³ 5176923.41
